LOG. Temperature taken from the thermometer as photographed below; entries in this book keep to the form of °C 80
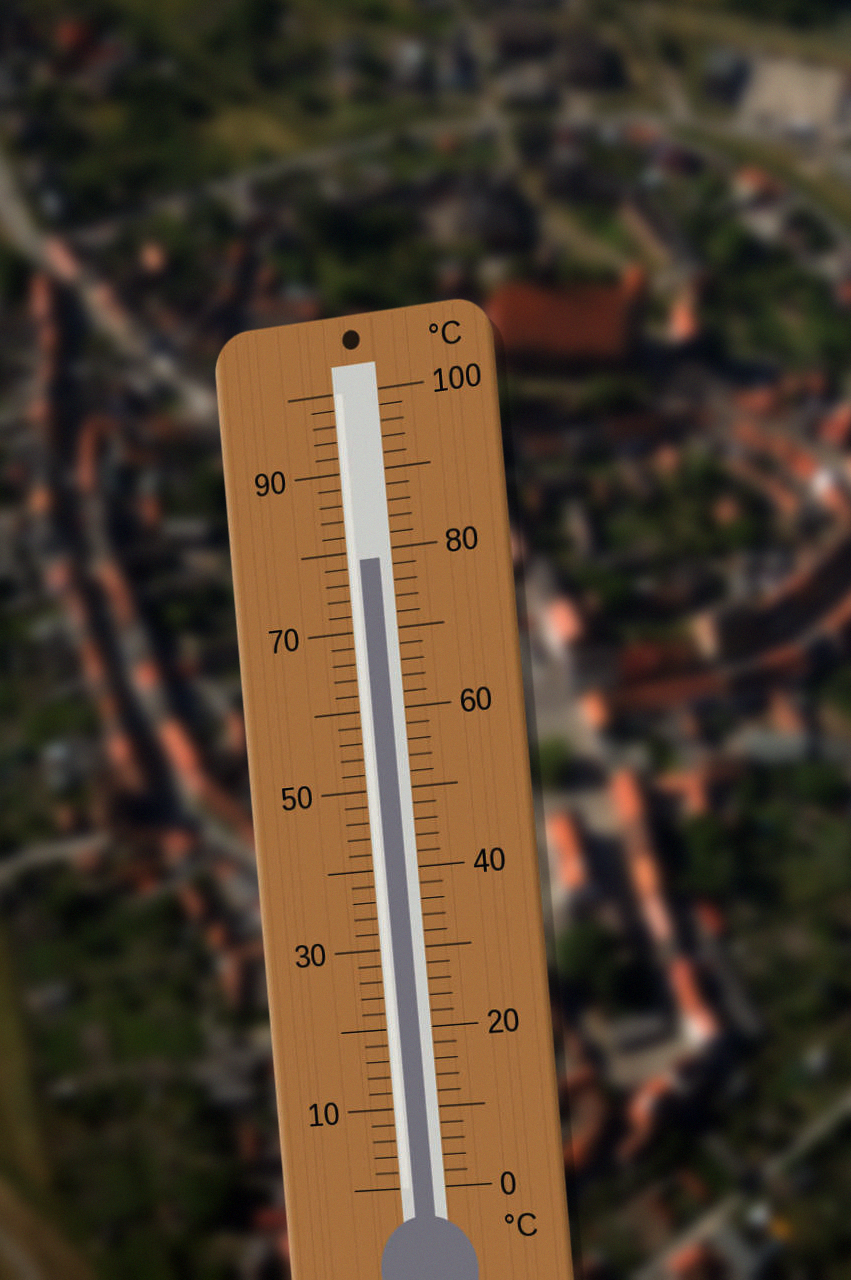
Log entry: °C 79
